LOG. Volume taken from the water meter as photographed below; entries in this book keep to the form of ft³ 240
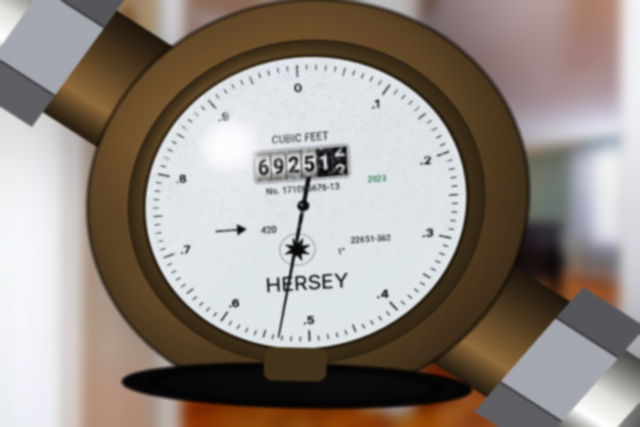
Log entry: ft³ 692512.53
